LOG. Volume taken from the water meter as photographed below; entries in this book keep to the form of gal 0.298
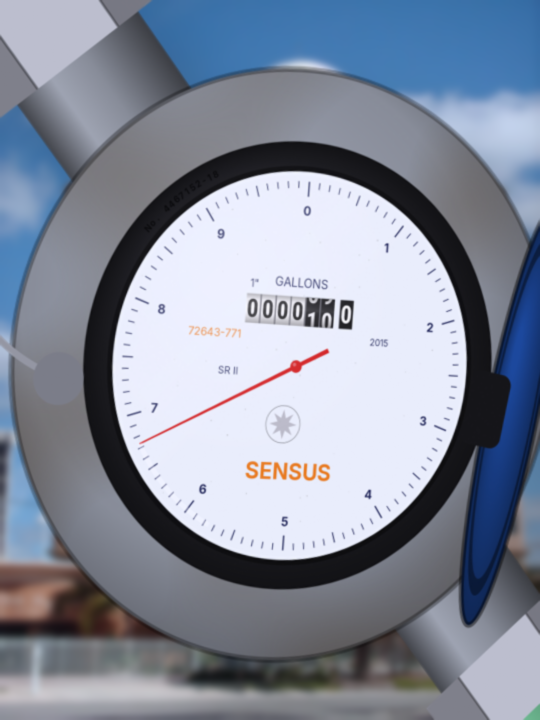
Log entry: gal 96.7
